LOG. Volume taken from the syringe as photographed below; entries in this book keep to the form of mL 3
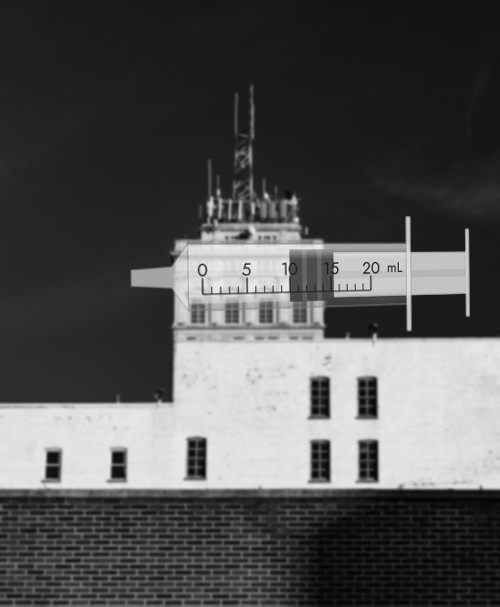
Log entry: mL 10
